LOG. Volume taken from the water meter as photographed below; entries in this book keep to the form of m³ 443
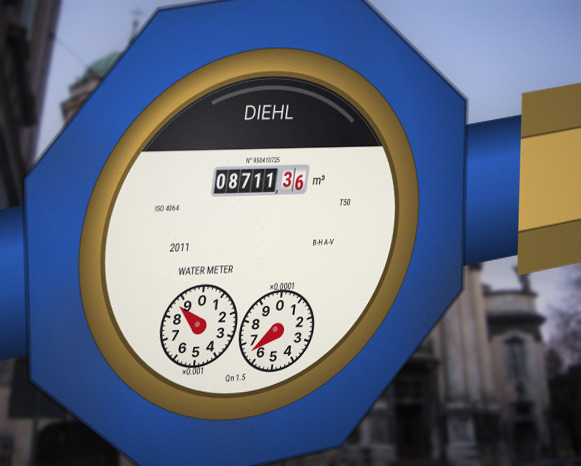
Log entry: m³ 8711.3586
